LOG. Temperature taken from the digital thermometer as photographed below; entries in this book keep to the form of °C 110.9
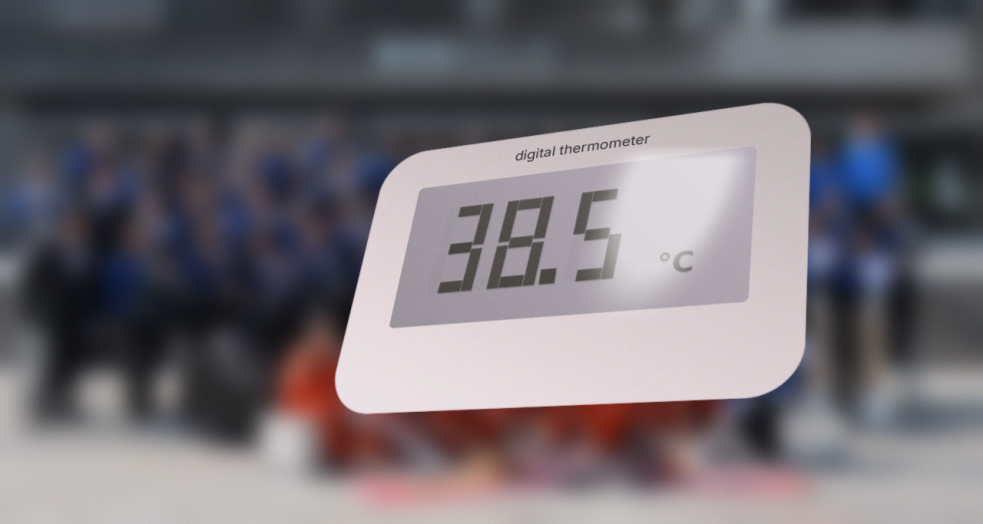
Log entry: °C 38.5
